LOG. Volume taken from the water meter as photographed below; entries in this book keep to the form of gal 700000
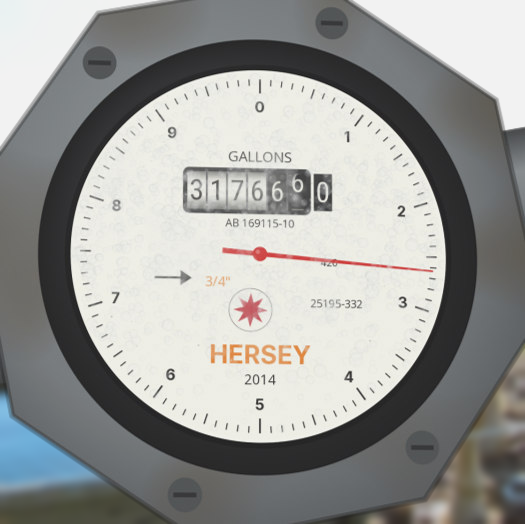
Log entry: gal 3176662.6
